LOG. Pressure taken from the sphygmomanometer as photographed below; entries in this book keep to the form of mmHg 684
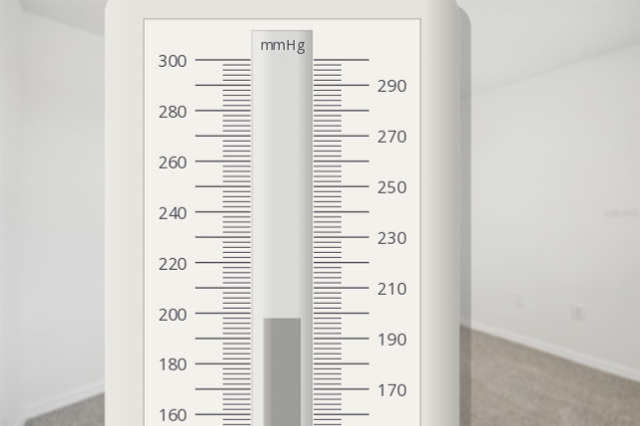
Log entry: mmHg 198
